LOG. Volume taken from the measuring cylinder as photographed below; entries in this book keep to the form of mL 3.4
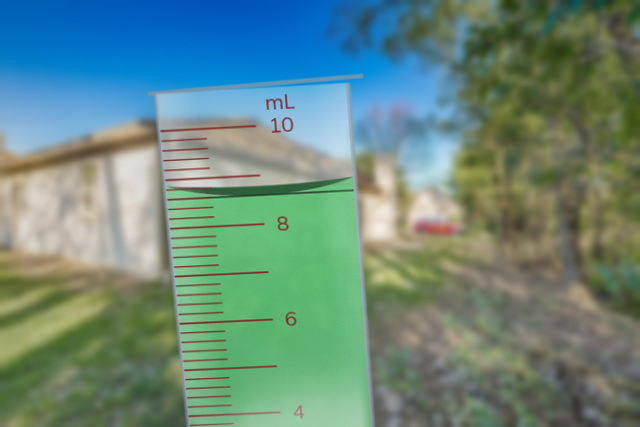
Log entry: mL 8.6
